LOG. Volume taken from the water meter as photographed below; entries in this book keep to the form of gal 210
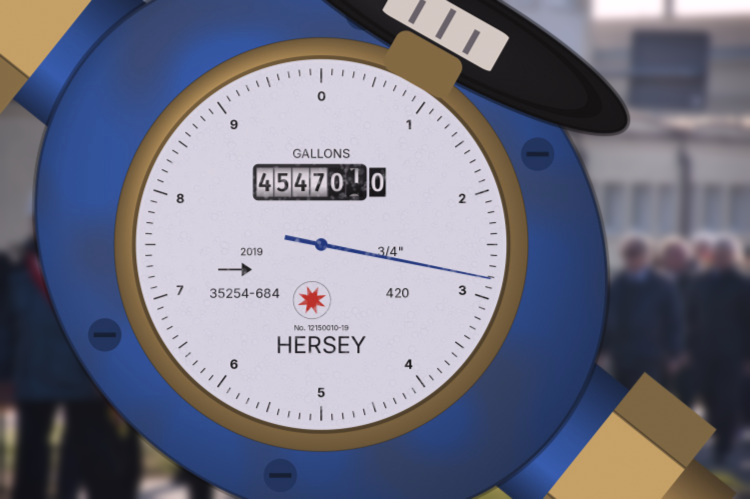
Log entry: gal 4547012.8
